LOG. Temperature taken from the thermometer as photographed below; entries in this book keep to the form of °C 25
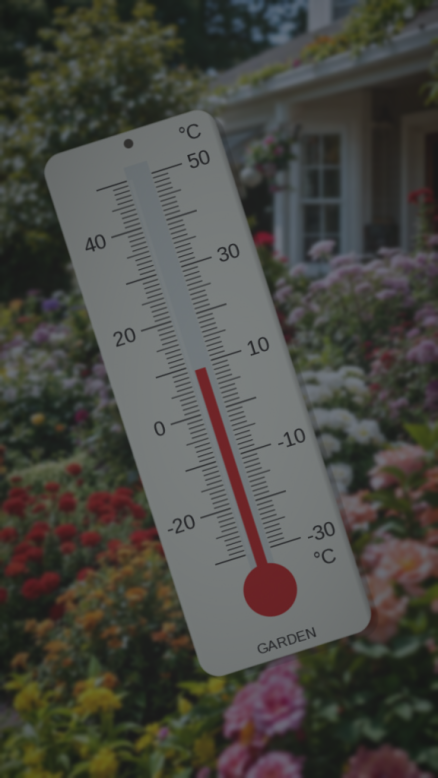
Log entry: °C 9
